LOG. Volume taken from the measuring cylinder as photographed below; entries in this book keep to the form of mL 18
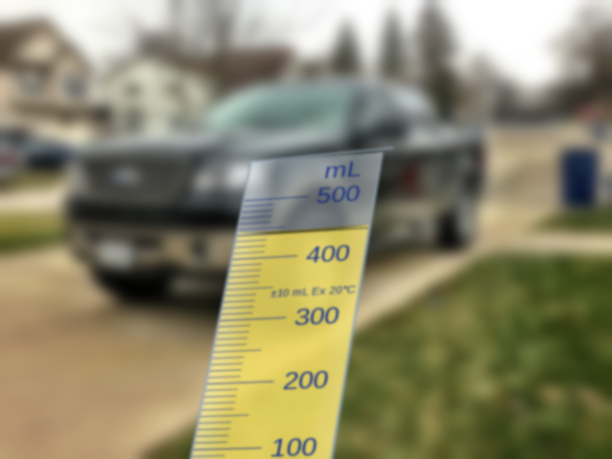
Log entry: mL 440
